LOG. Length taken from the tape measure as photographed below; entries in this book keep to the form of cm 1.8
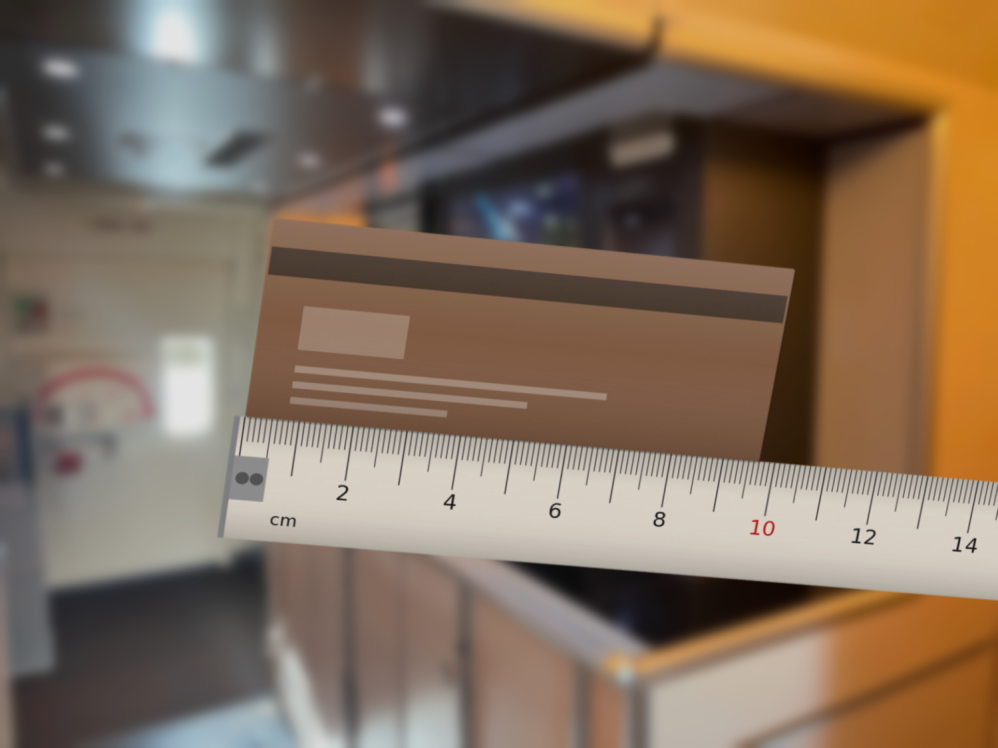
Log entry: cm 9.7
